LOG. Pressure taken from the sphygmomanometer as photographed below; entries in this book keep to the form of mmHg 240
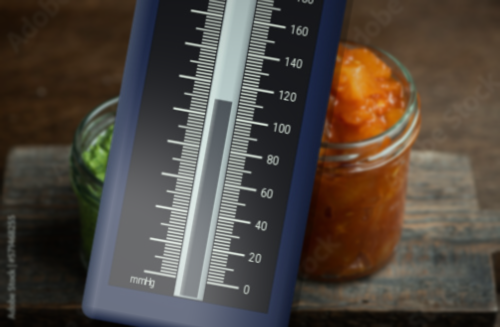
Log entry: mmHg 110
